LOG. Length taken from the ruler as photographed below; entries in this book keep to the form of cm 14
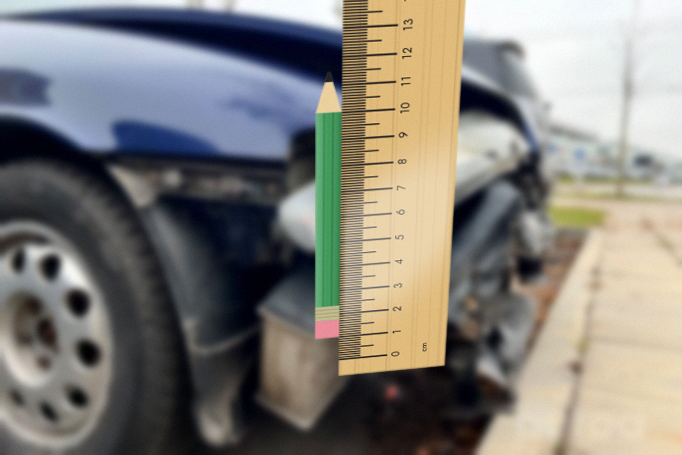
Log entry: cm 10.5
